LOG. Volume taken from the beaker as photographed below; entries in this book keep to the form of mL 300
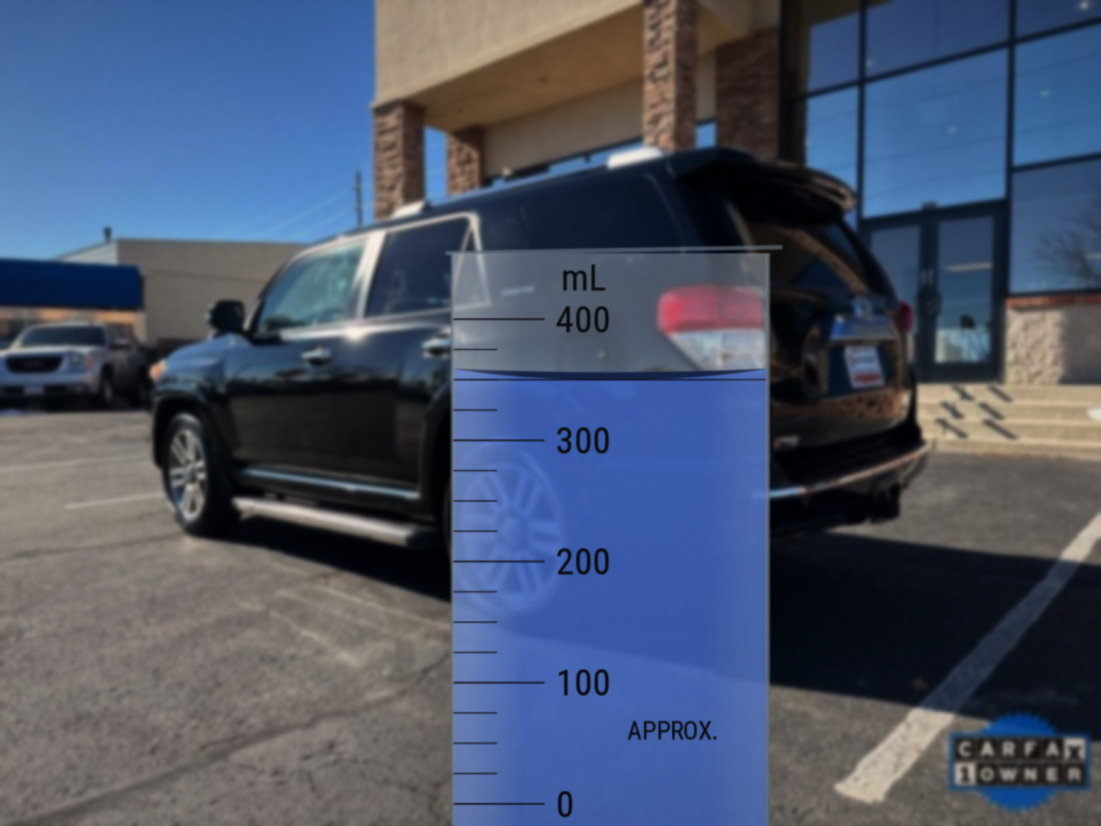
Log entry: mL 350
